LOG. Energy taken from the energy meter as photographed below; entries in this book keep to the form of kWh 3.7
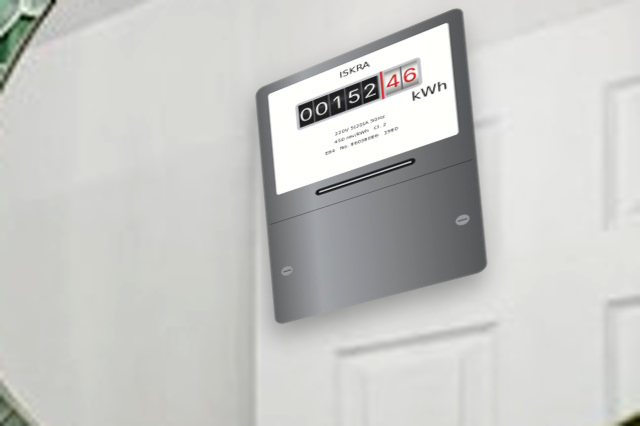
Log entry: kWh 152.46
